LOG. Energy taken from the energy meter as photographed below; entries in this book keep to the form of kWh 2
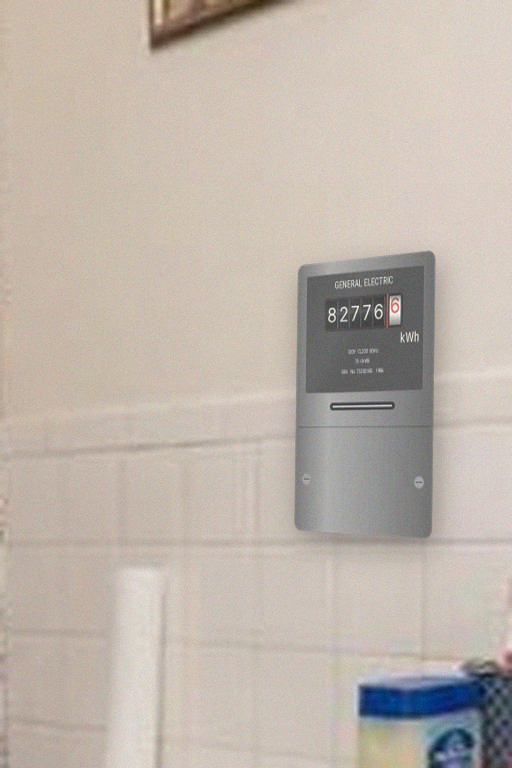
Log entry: kWh 82776.6
